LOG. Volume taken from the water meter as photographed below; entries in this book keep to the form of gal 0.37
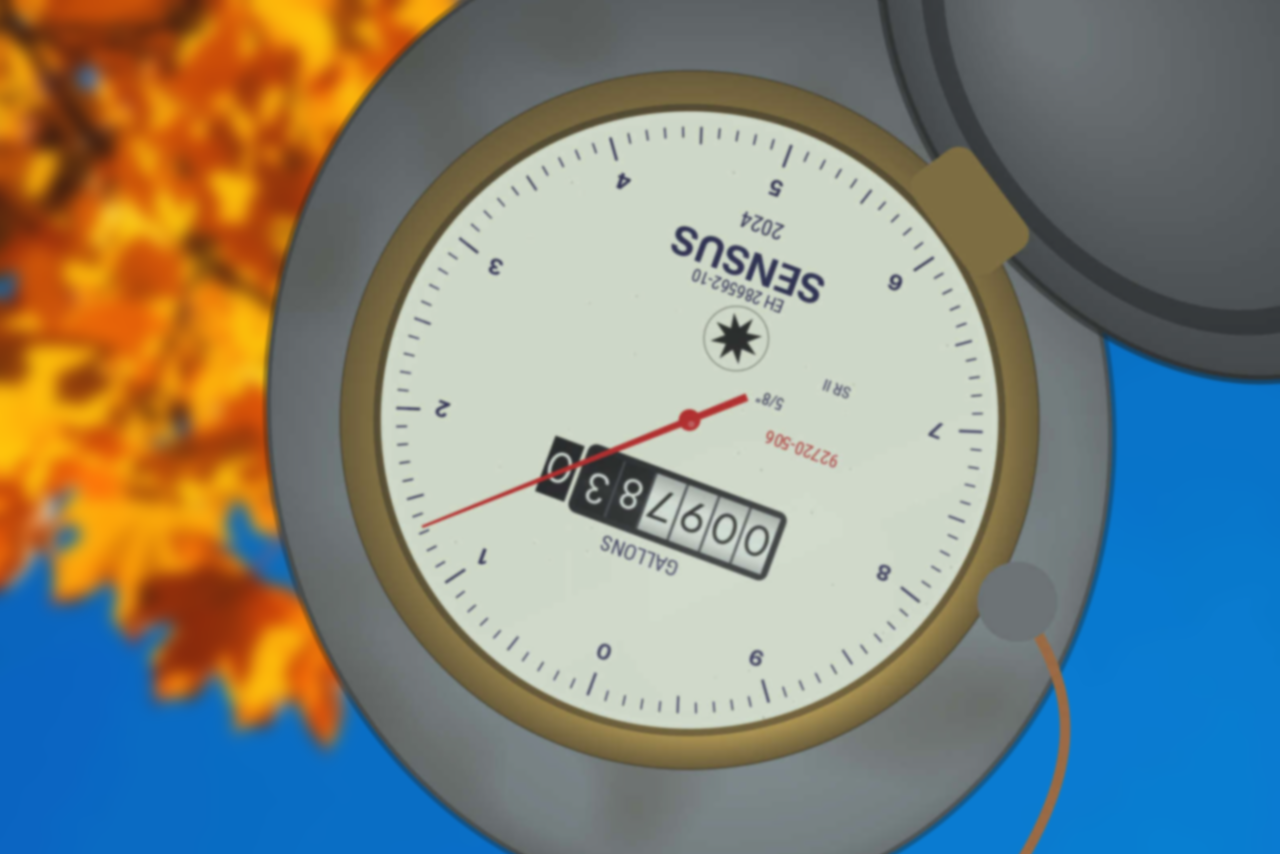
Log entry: gal 97831.3
